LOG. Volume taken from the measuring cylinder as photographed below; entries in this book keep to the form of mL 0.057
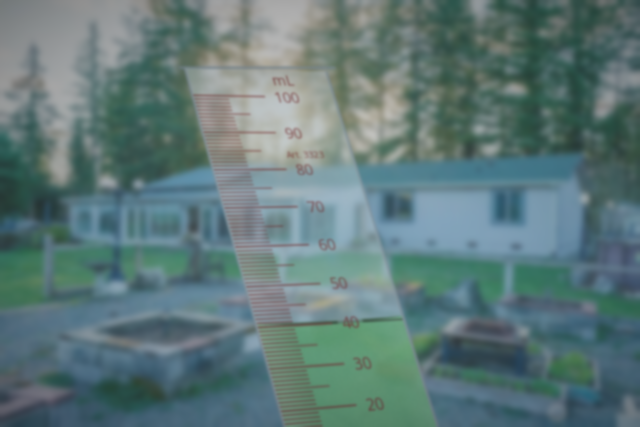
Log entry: mL 40
